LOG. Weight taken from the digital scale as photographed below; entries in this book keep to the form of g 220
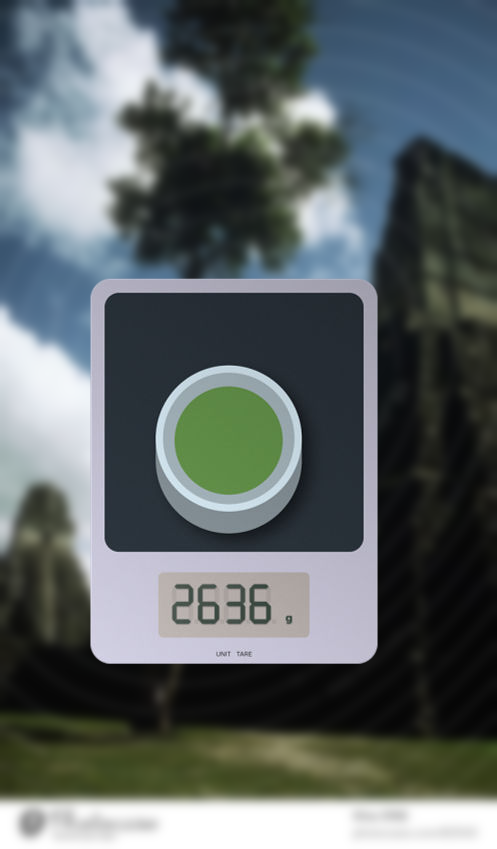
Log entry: g 2636
